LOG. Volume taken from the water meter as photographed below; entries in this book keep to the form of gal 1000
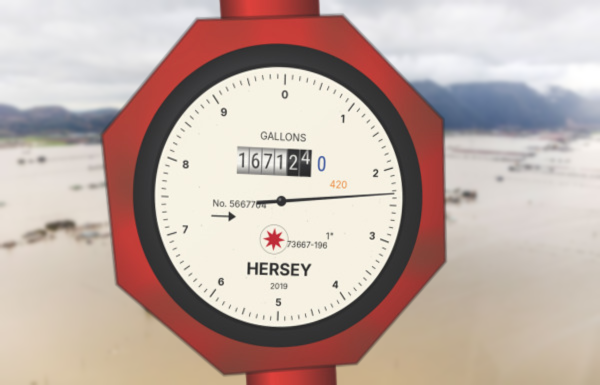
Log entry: gal 1671242.3
